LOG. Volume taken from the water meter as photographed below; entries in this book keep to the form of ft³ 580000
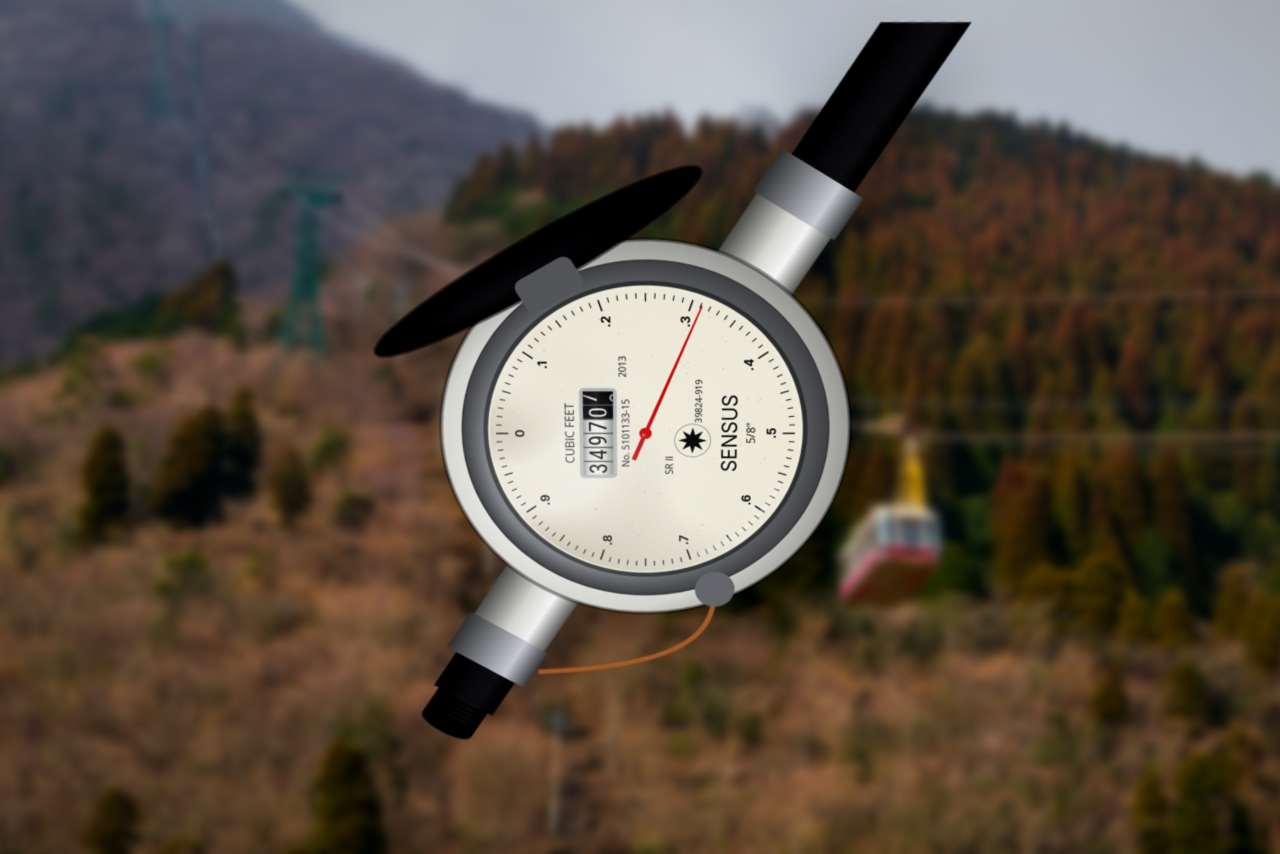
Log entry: ft³ 349707.31
